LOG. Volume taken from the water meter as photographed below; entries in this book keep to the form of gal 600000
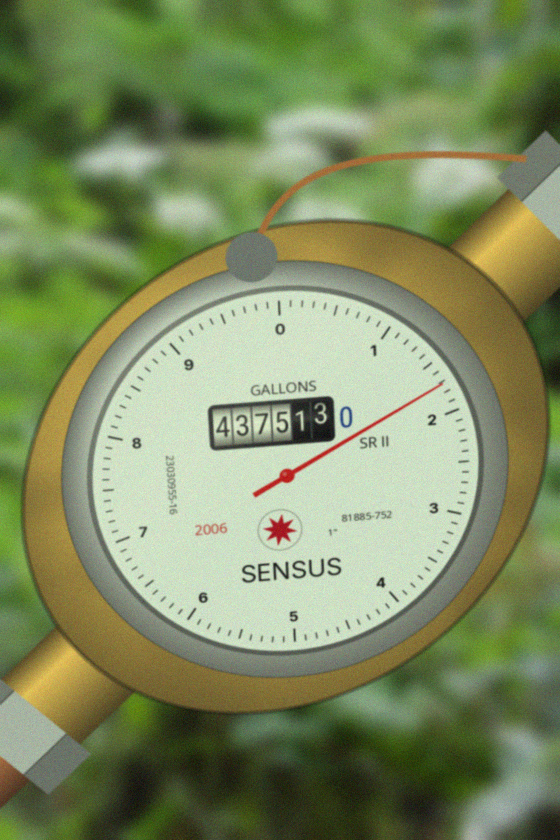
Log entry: gal 4375131.7
